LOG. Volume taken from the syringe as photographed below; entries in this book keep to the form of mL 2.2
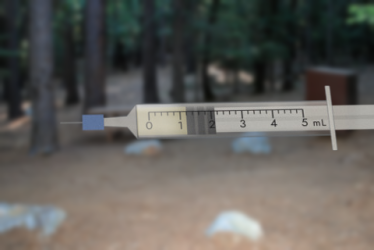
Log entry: mL 1.2
